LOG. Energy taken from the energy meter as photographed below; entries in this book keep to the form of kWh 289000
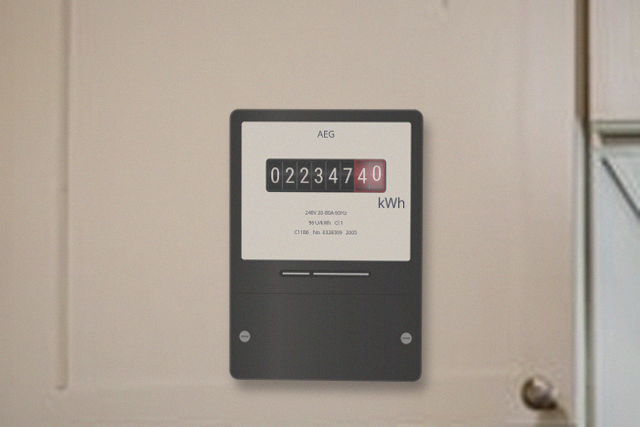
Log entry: kWh 22347.40
